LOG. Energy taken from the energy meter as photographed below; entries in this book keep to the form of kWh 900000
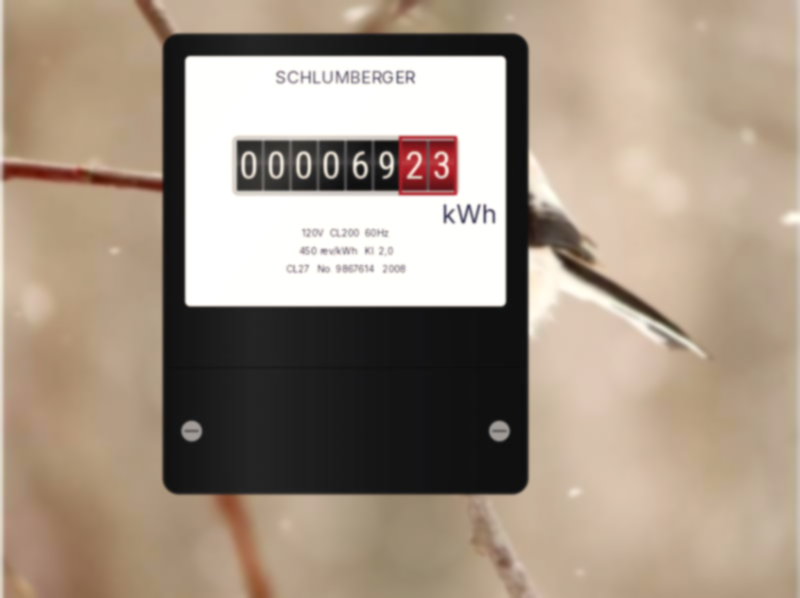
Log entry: kWh 69.23
